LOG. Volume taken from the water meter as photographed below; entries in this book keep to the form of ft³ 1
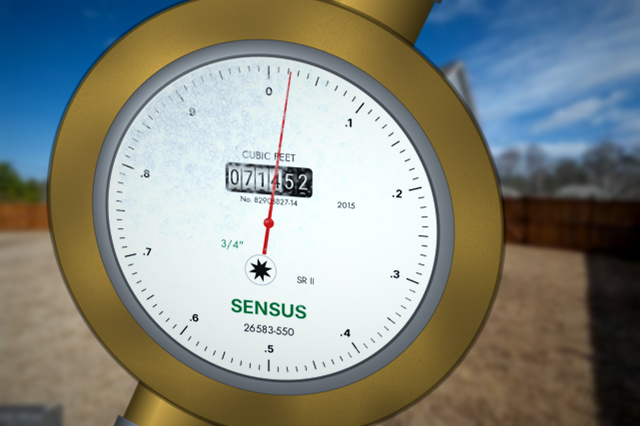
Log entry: ft³ 71452.02
